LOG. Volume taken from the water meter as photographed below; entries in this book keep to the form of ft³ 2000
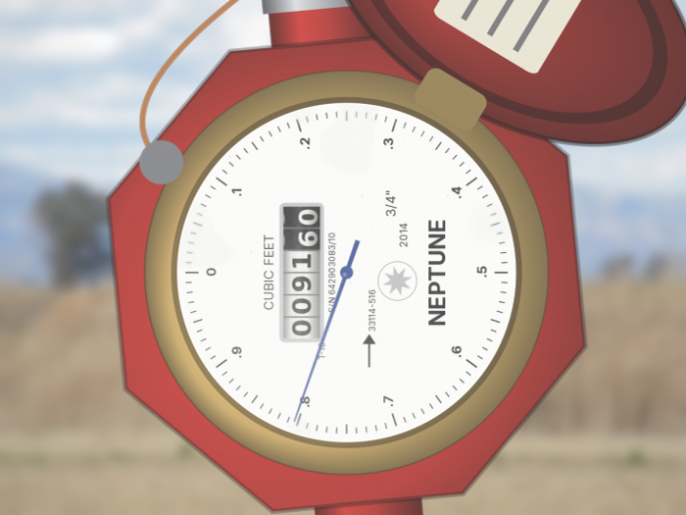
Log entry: ft³ 9159.80
